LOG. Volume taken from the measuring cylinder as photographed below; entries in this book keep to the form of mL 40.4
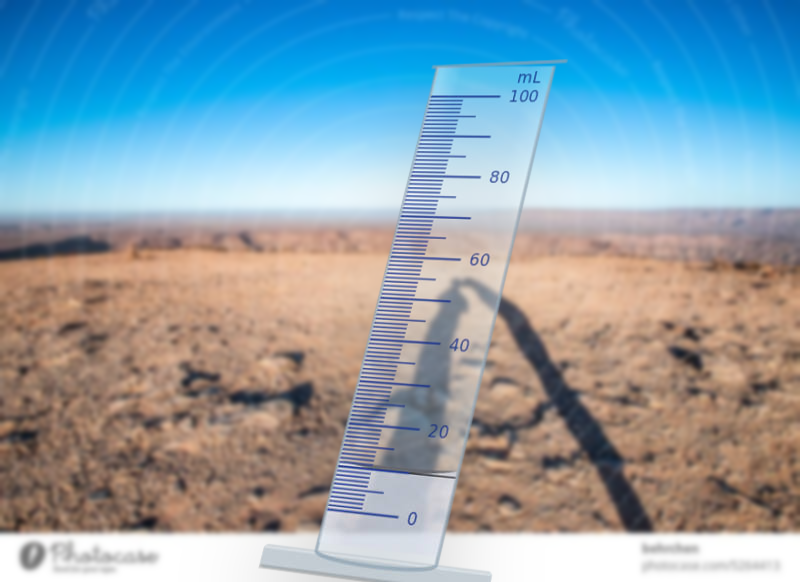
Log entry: mL 10
